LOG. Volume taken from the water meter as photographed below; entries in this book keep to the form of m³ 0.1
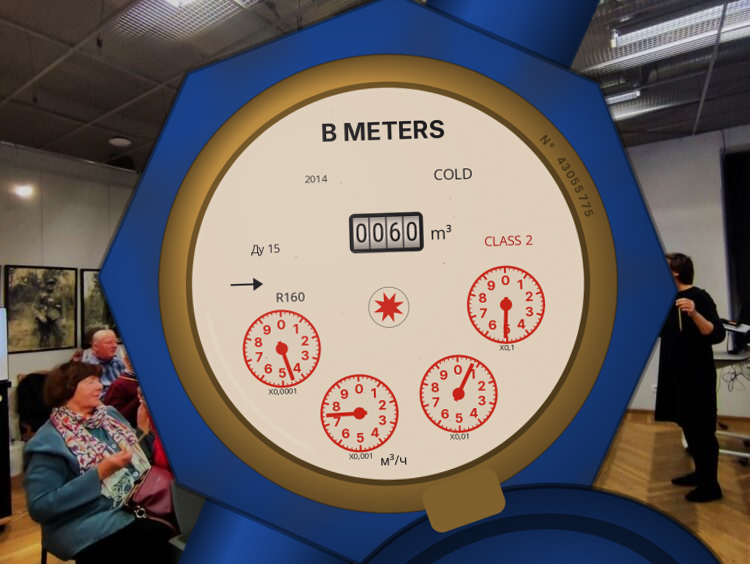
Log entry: m³ 60.5074
